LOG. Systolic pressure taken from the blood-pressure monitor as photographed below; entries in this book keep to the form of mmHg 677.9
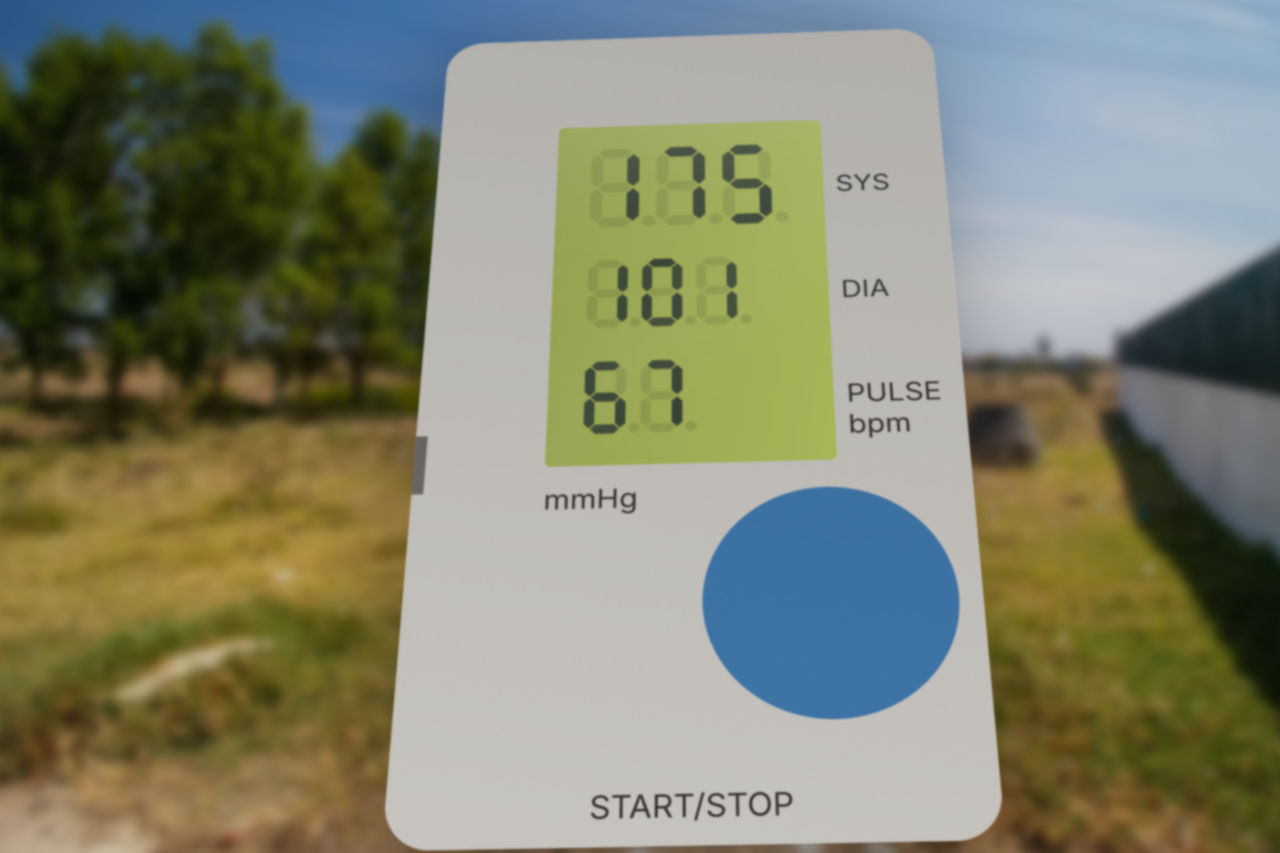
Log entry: mmHg 175
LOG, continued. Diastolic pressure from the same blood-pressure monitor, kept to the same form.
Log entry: mmHg 101
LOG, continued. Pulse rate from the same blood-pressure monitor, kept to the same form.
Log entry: bpm 67
